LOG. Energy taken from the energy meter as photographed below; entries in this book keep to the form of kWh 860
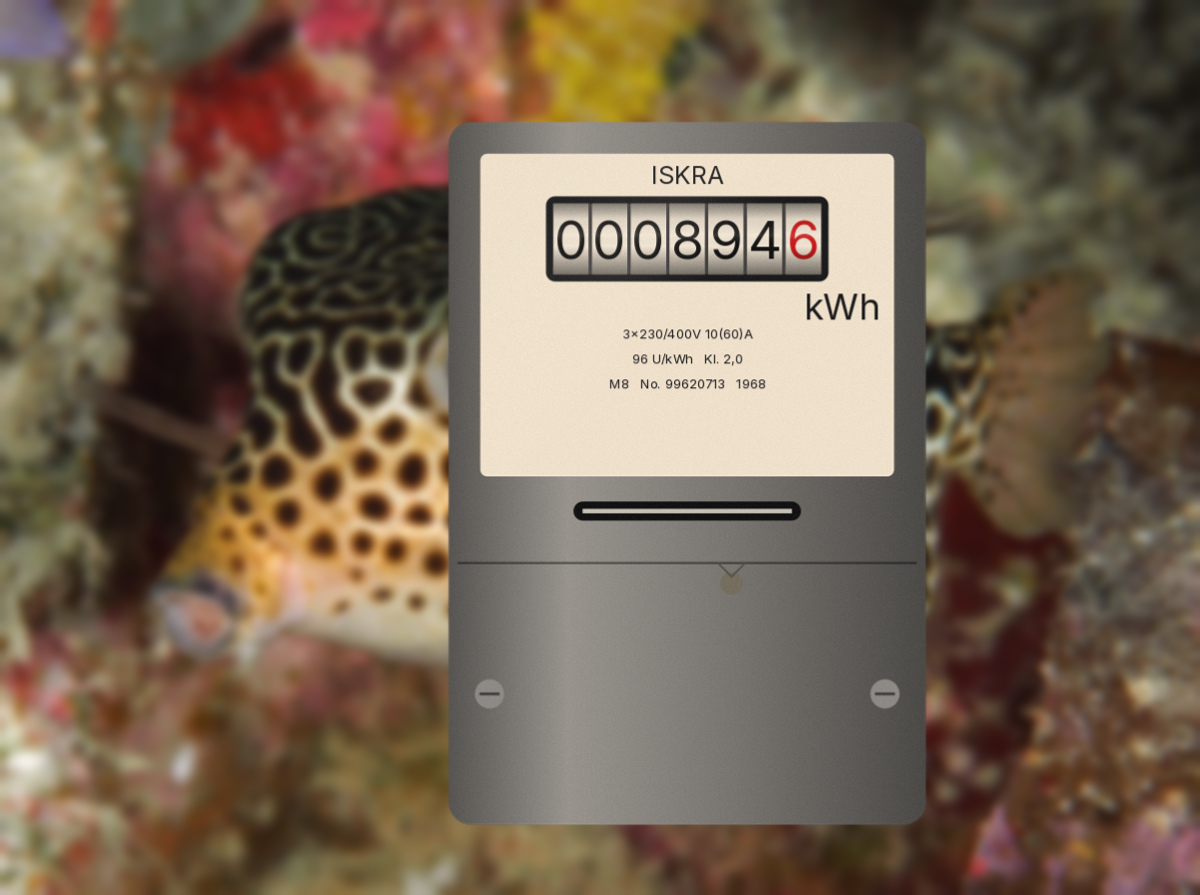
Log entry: kWh 894.6
